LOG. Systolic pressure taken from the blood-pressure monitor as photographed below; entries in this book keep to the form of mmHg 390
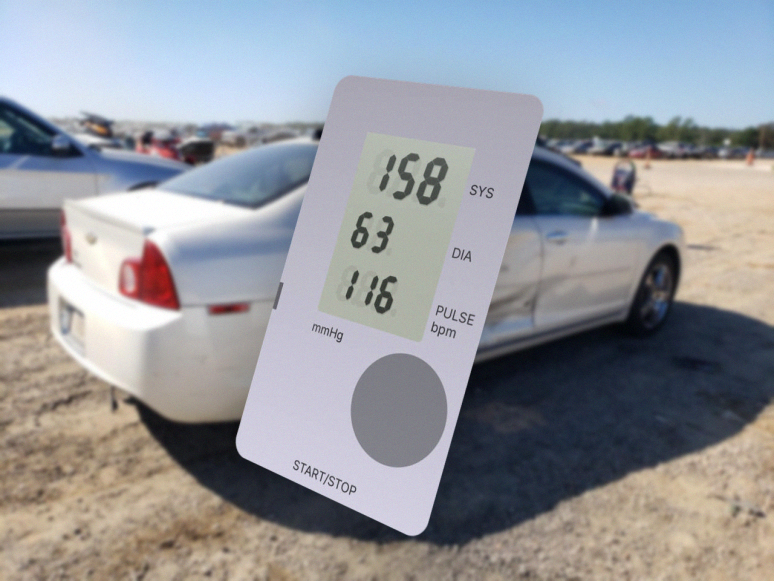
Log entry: mmHg 158
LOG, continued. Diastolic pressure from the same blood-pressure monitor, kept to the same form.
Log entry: mmHg 63
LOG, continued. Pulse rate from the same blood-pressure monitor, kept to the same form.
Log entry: bpm 116
